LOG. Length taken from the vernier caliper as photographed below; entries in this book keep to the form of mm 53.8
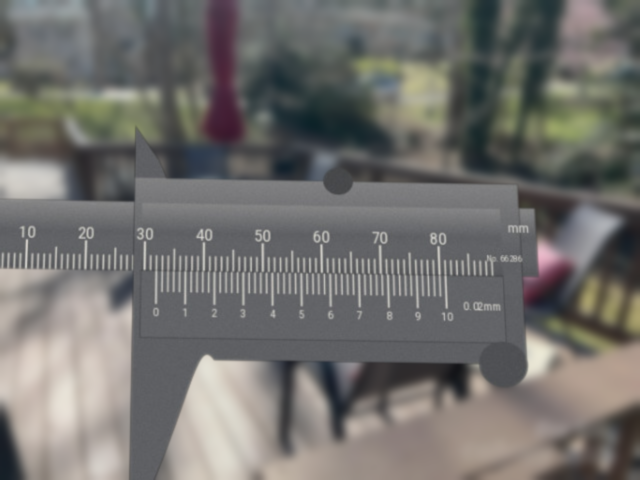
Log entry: mm 32.0
